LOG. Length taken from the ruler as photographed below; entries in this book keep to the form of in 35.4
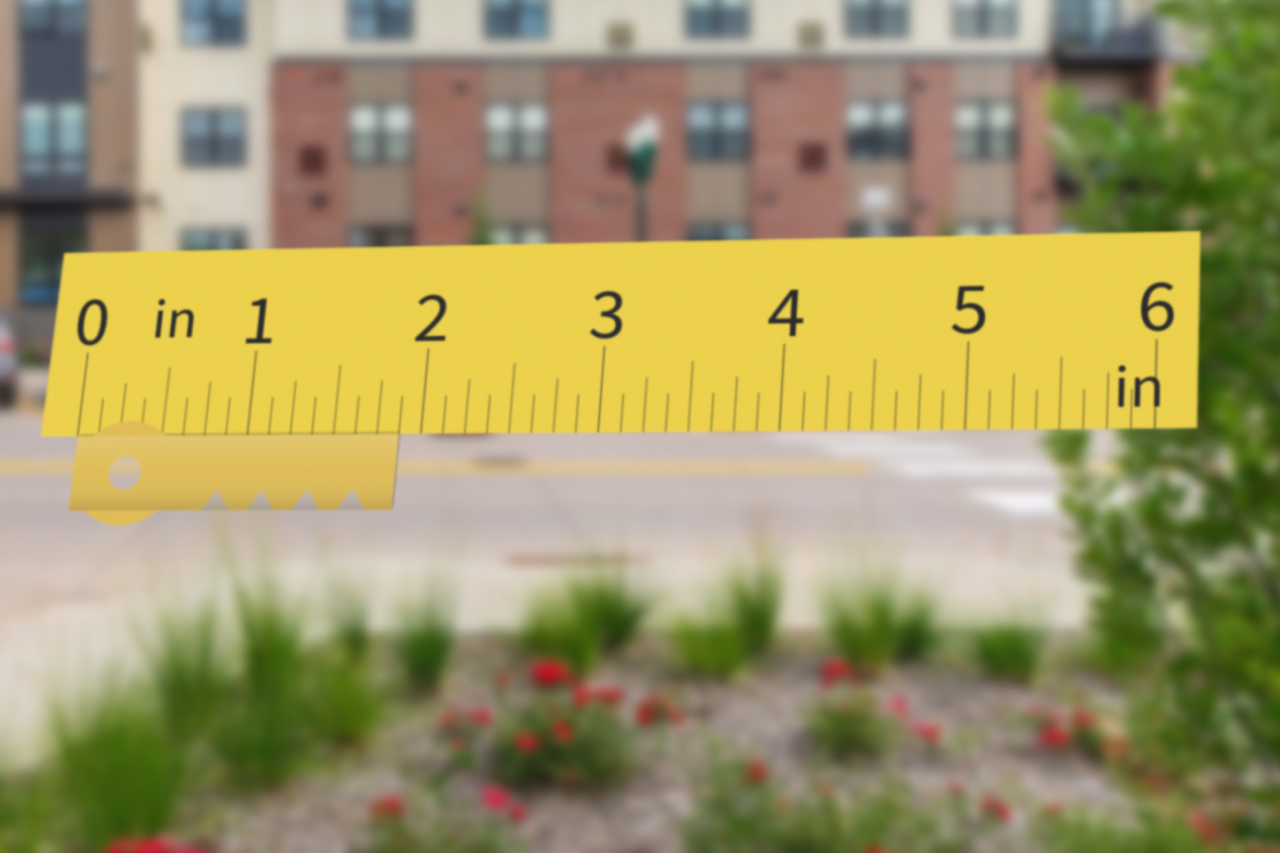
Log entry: in 1.875
